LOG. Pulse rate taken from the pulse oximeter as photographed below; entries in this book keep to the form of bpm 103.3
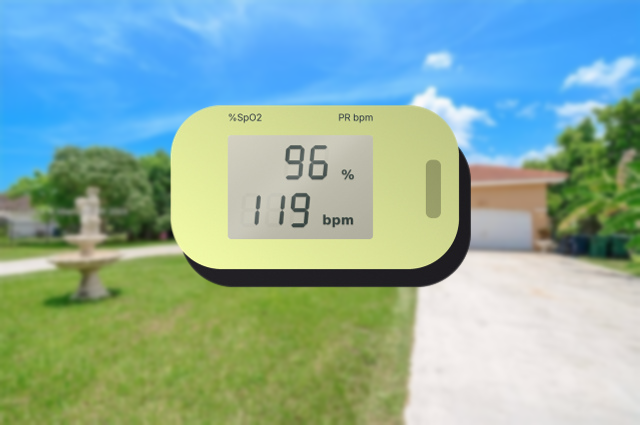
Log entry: bpm 119
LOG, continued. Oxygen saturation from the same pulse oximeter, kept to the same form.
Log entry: % 96
